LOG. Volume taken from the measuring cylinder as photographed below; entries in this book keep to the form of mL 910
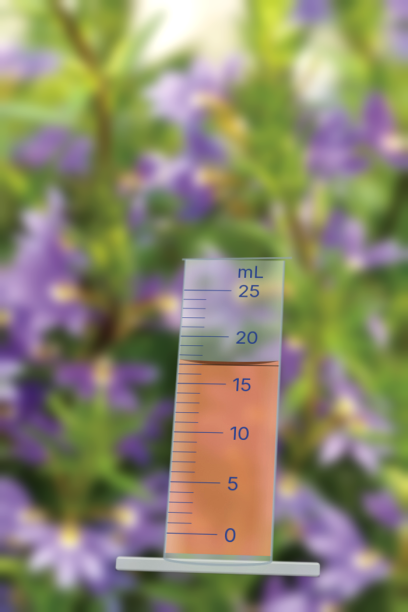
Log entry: mL 17
